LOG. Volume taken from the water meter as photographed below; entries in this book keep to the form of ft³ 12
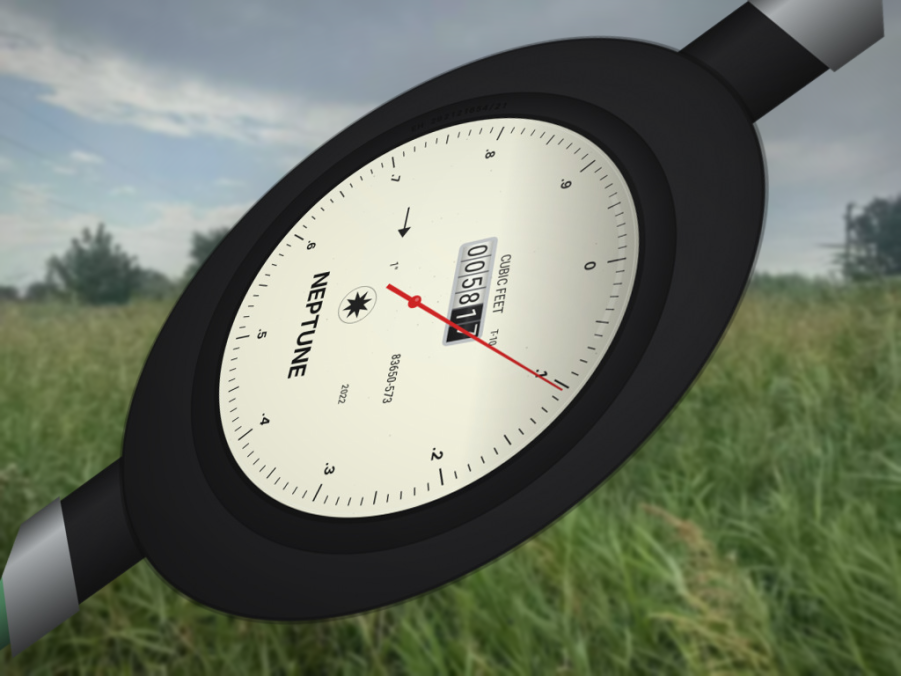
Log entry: ft³ 5817.10
